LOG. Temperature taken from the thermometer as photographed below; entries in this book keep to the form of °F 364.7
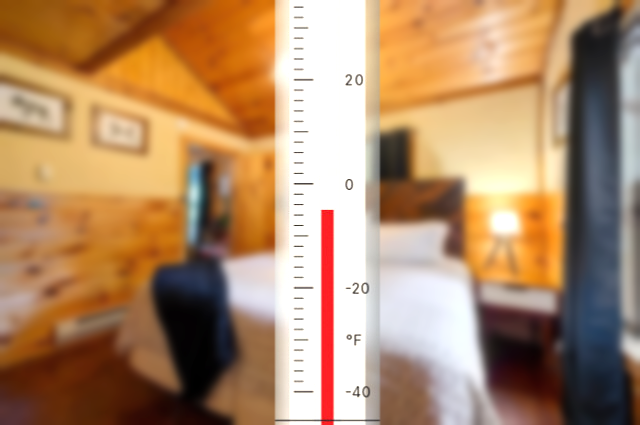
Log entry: °F -5
